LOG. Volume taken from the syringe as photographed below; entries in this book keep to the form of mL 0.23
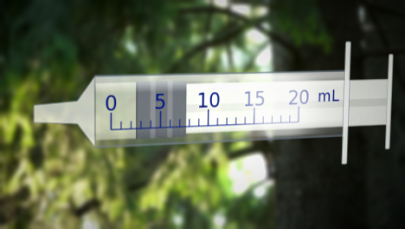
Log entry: mL 2.5
